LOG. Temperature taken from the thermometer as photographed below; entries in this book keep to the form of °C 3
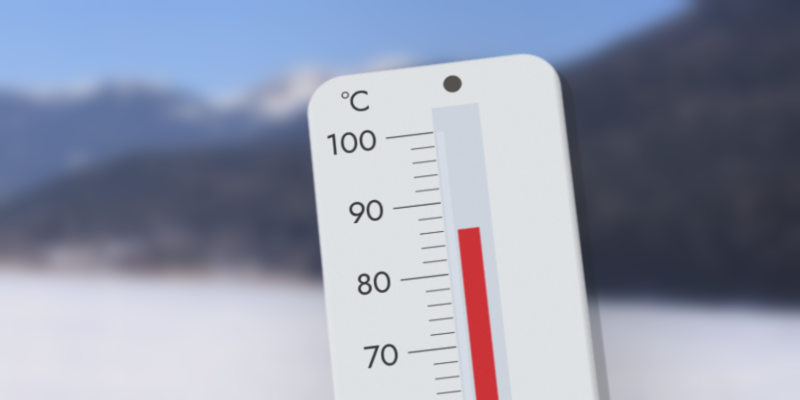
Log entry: °C 86
